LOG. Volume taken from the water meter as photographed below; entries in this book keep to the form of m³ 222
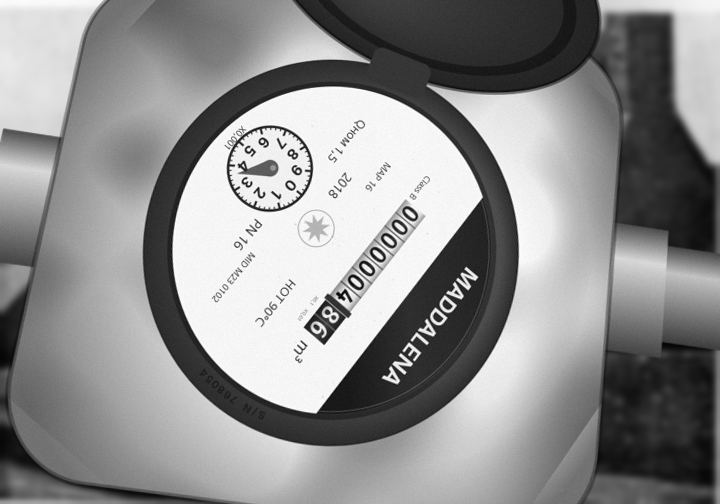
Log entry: m³ 4.863
